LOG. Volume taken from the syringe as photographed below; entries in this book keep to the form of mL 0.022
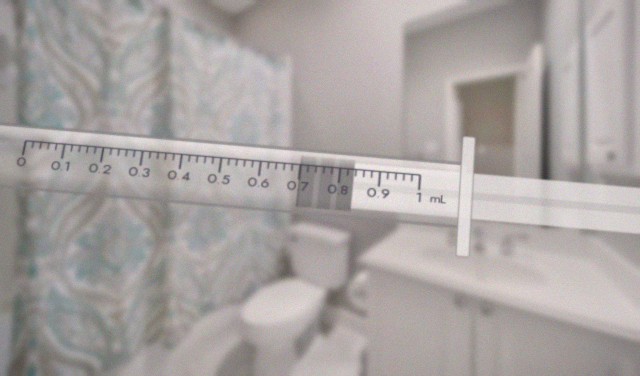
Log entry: mL 0.7
